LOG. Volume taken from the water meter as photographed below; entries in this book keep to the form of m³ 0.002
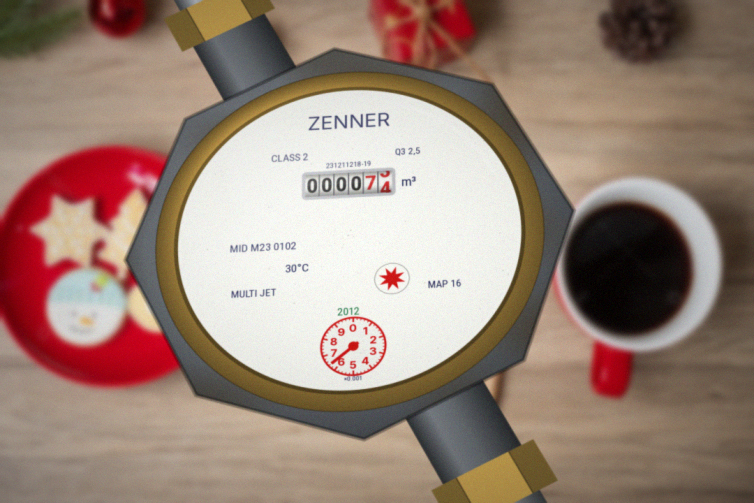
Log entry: m³ 0.736
